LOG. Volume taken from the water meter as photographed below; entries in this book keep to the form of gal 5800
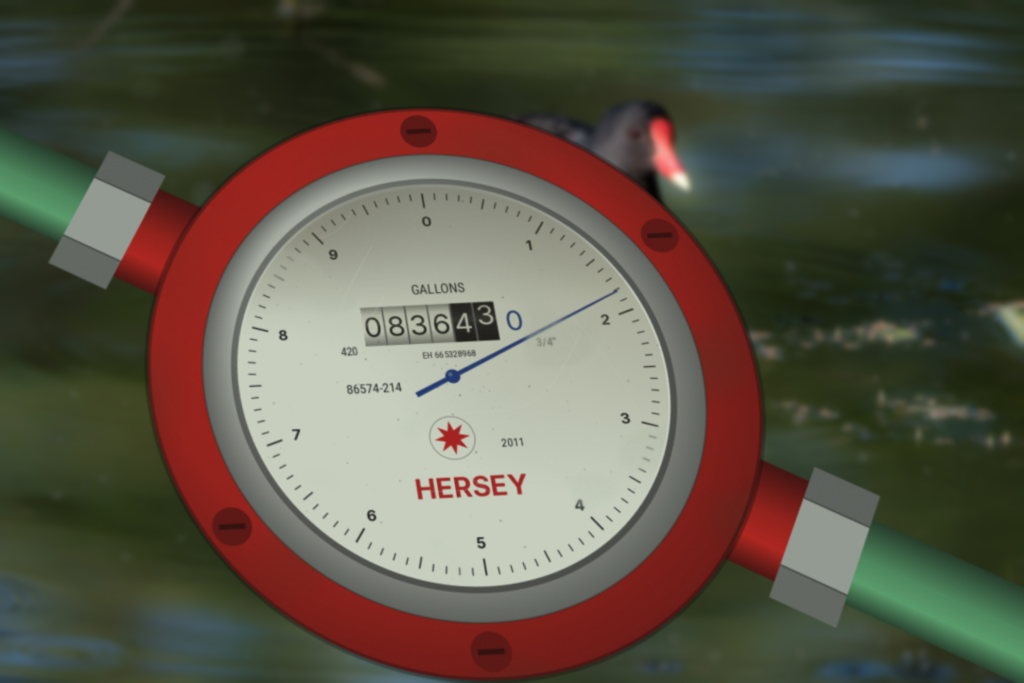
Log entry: gal 836431.8
